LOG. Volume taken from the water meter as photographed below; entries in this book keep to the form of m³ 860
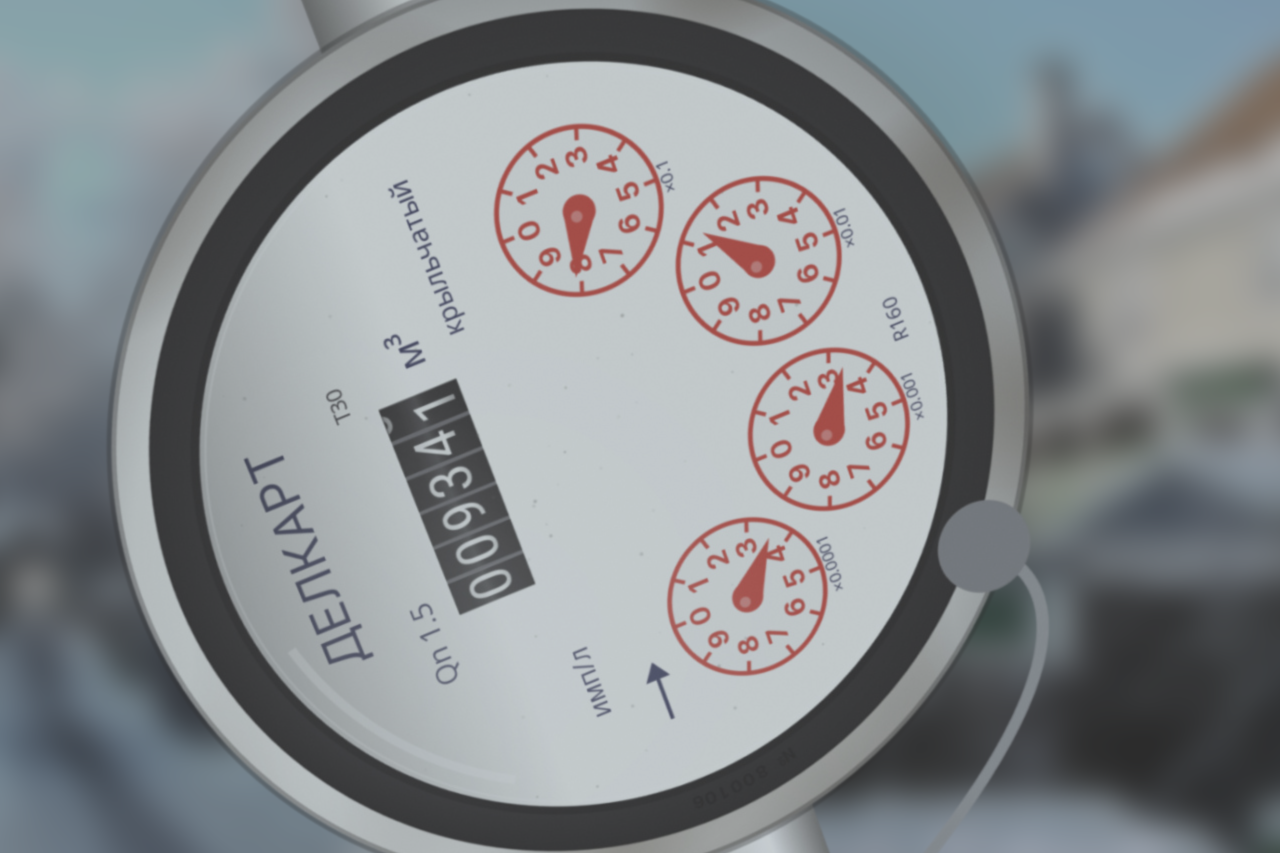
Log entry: m³ 9340.8133
